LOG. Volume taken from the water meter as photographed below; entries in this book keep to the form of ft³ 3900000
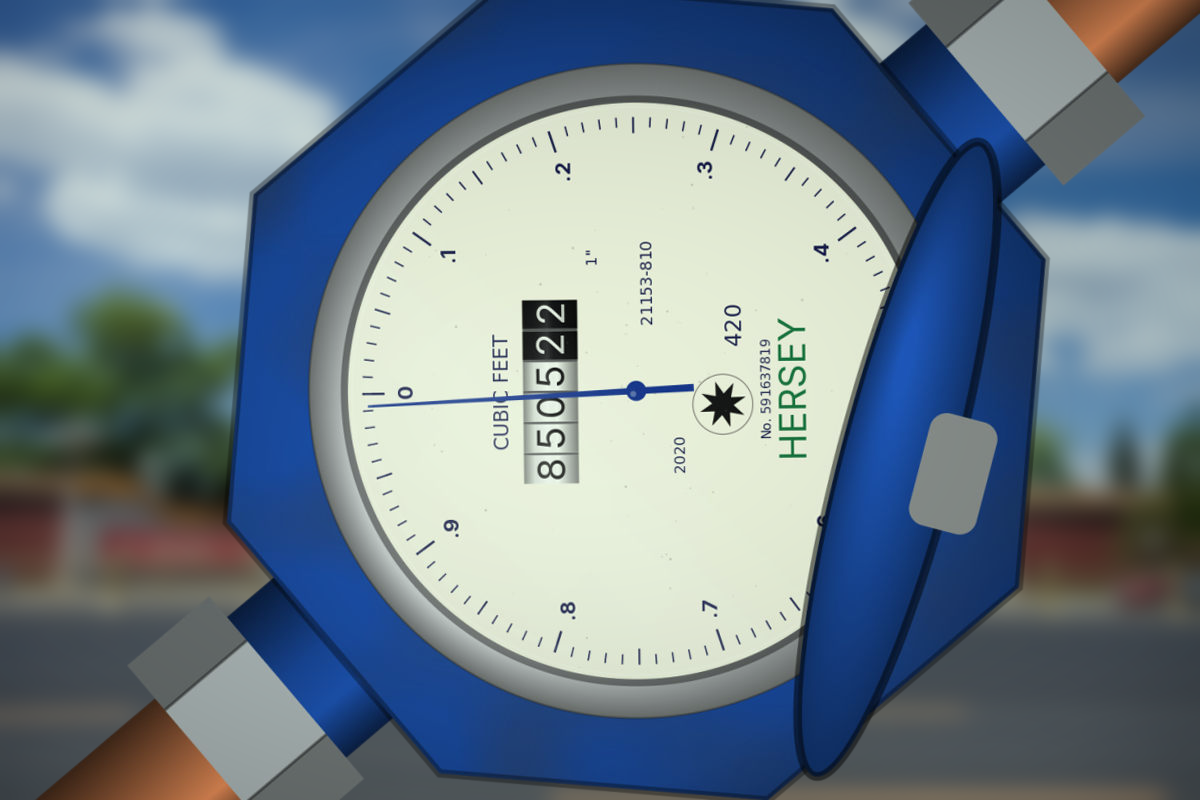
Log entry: ft³ 850521.99
